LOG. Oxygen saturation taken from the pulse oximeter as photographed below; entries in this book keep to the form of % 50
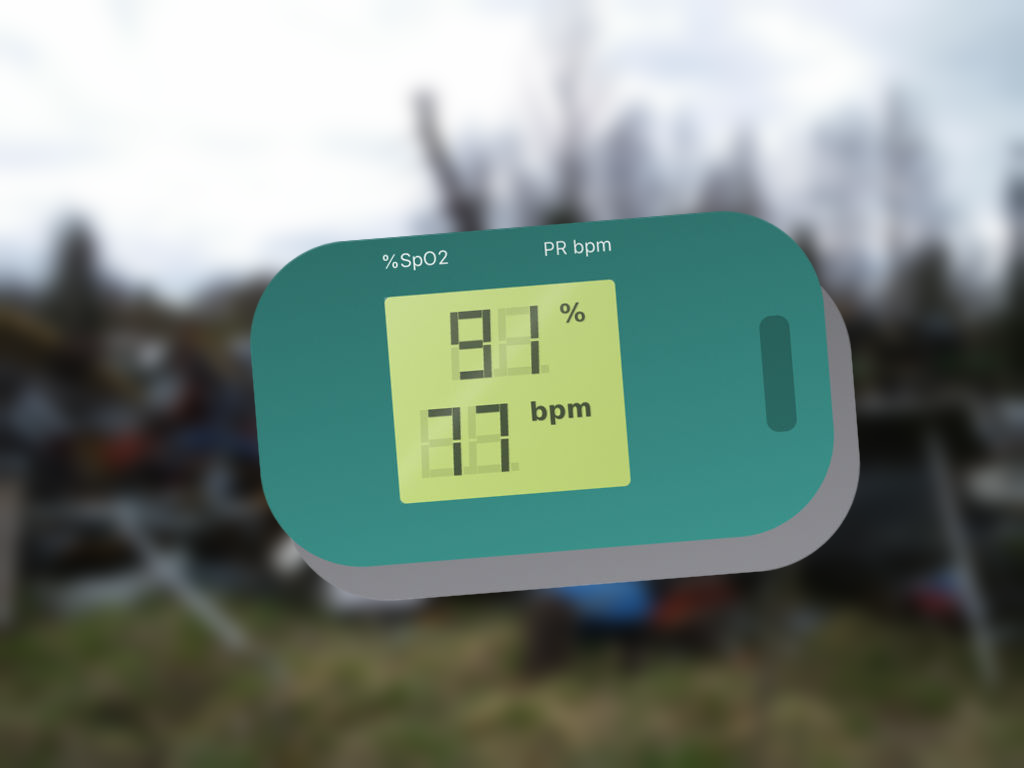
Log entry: % 91
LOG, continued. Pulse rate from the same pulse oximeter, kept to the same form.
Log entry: bpm 77
